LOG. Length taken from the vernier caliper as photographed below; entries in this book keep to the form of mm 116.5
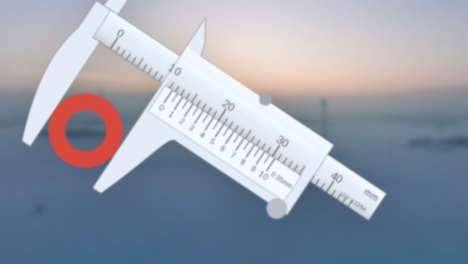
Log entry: mm 11.5
